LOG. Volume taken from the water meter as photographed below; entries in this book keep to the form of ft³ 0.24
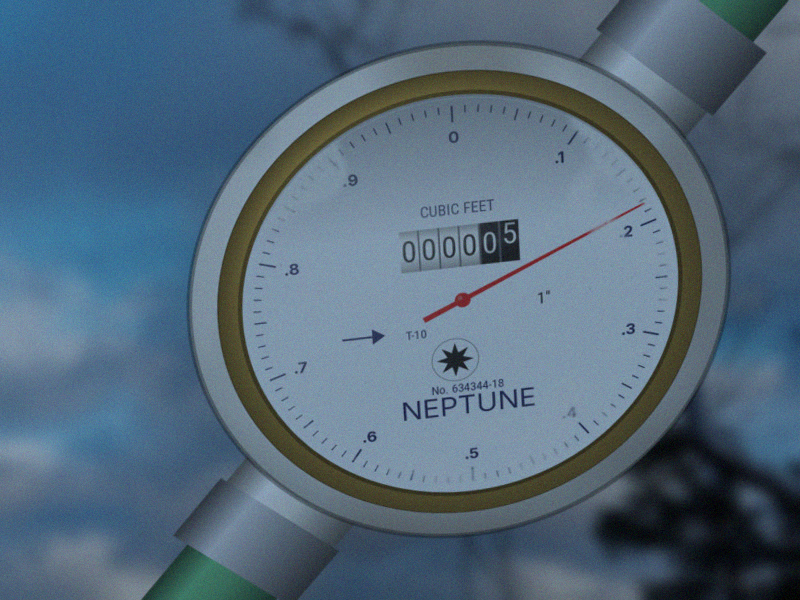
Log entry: ft³ 5.18
